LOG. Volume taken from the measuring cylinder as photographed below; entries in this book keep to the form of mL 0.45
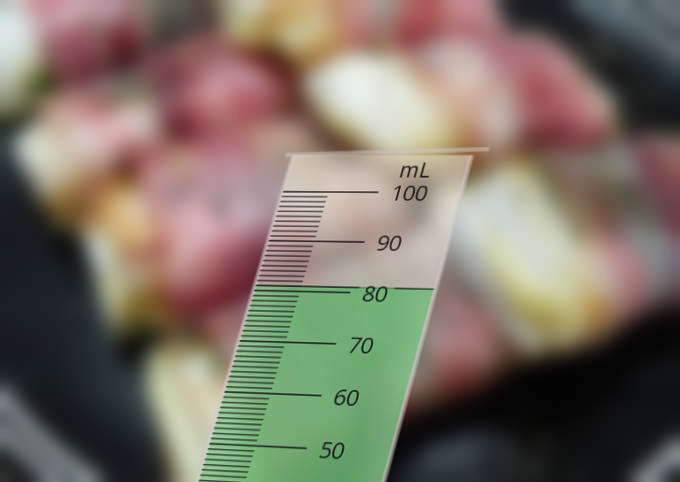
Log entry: mL 81
